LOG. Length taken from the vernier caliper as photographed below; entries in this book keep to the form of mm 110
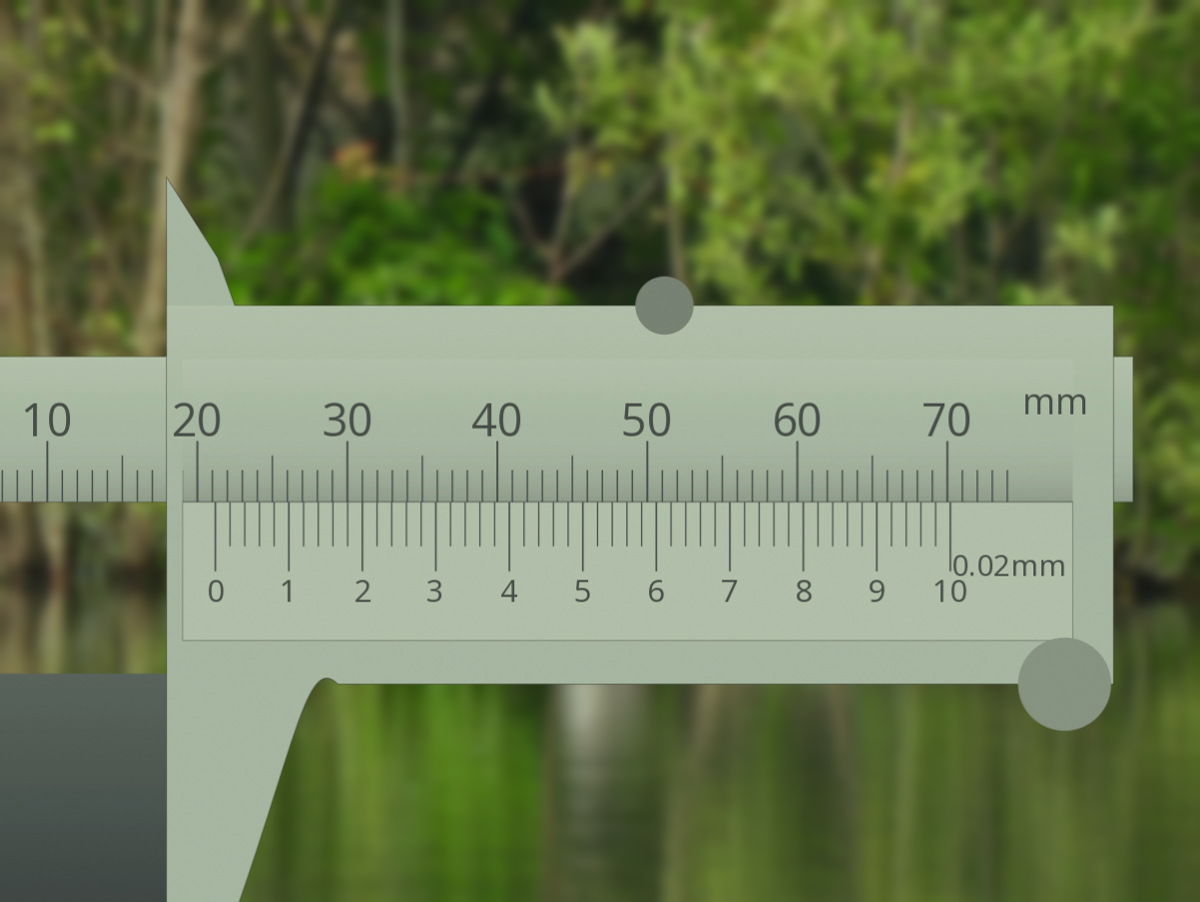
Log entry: mm 21.2
